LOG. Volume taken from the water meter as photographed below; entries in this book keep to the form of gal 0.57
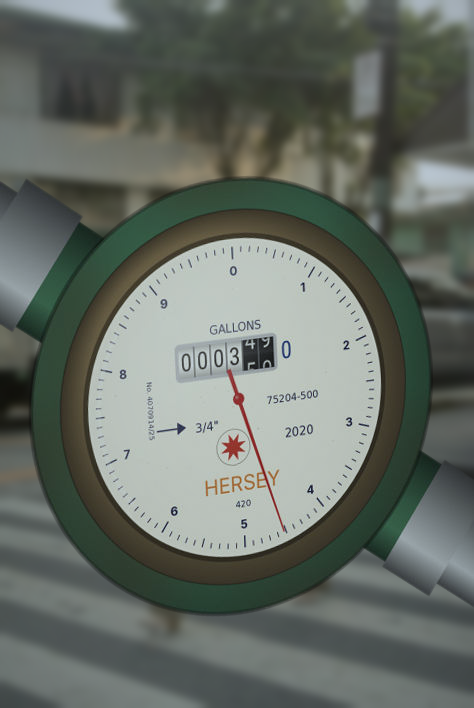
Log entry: gal 3494.5
